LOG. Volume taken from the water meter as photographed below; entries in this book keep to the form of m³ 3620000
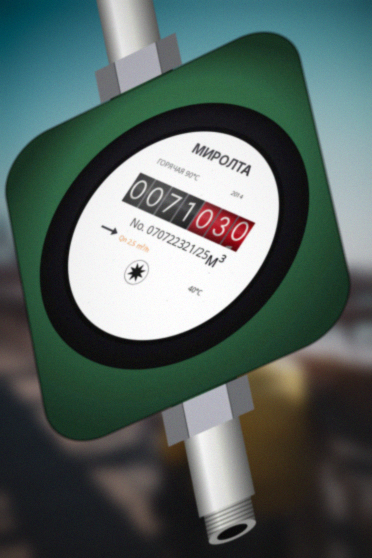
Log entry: m³ 71.030
